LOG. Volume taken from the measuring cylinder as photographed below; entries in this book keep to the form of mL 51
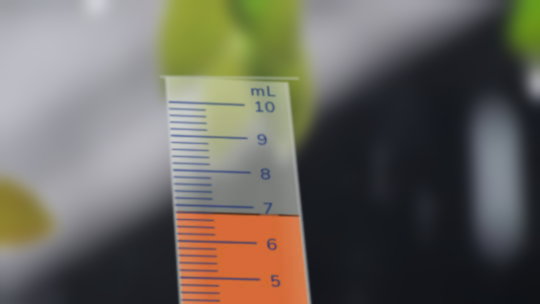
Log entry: mL 6.8
